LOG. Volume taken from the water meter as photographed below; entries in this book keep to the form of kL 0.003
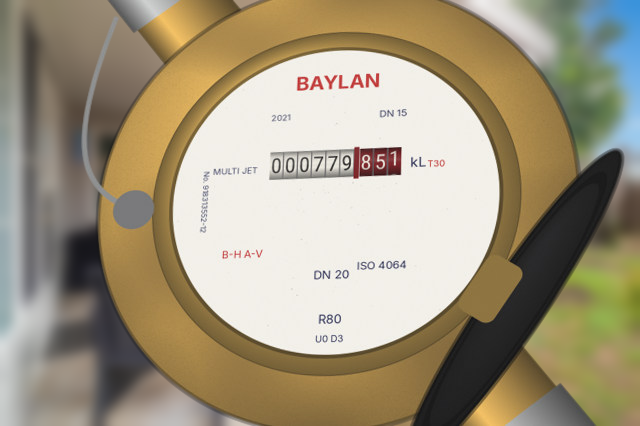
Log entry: kL 779.851
